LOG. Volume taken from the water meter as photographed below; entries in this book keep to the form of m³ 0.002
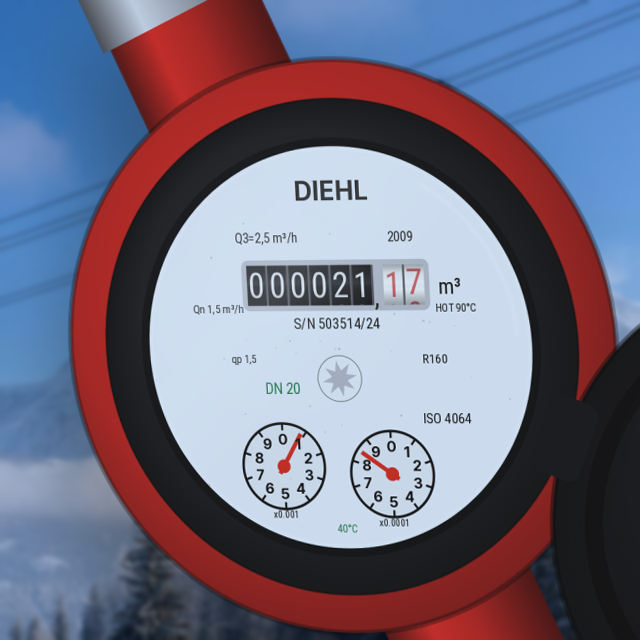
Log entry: m³ 21.1708
